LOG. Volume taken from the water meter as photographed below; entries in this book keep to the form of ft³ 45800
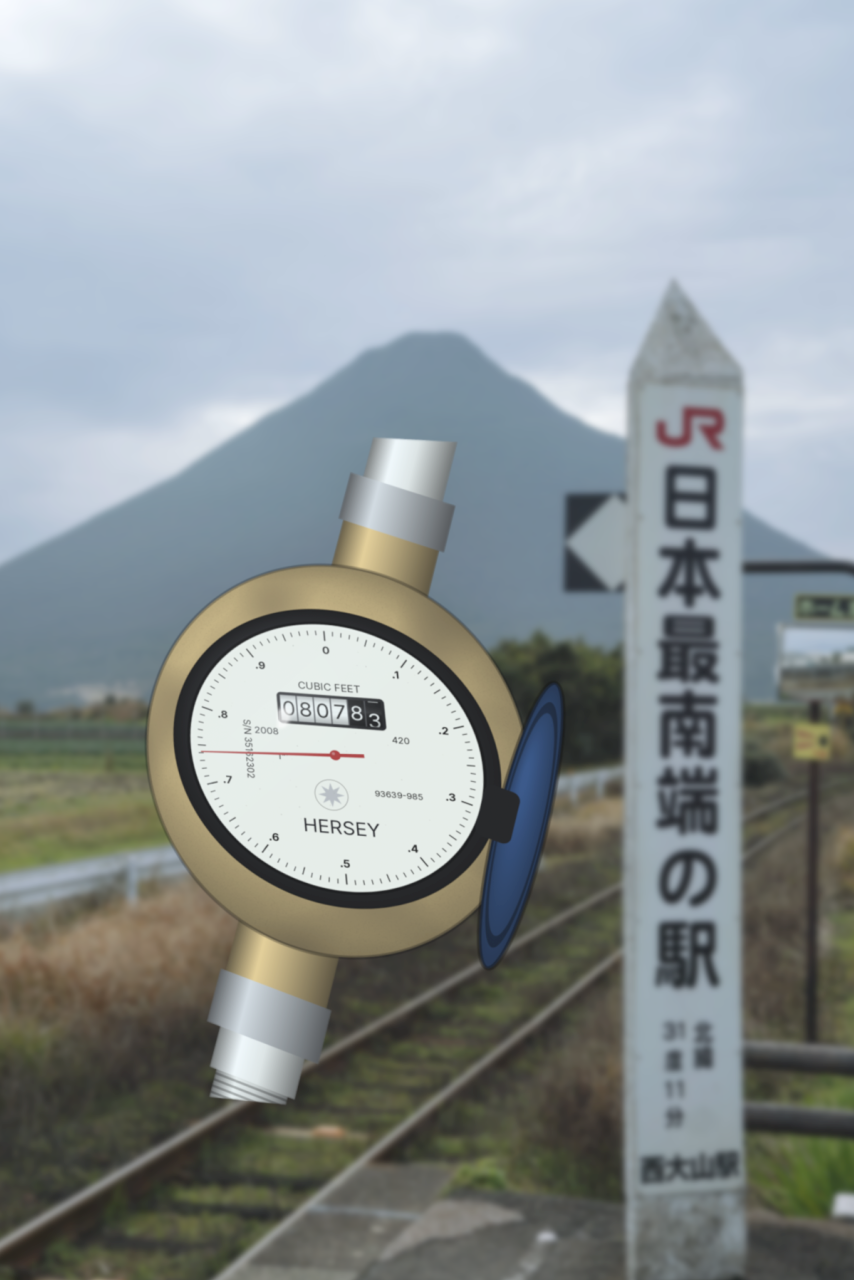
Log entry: ft³ 80782.74
